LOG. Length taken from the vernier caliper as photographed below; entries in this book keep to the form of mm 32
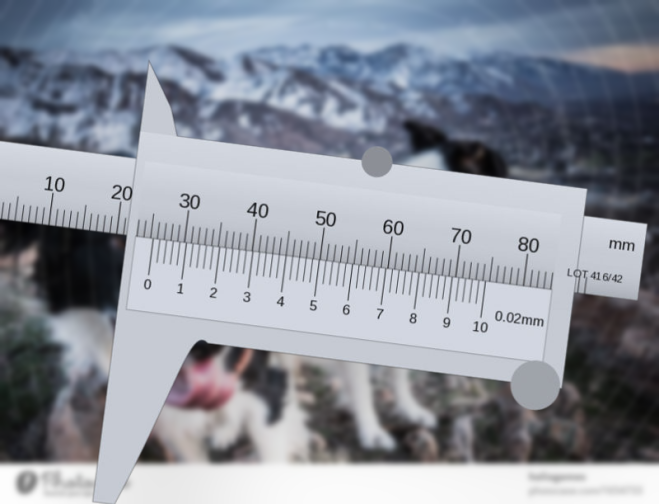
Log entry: mm 25.4
